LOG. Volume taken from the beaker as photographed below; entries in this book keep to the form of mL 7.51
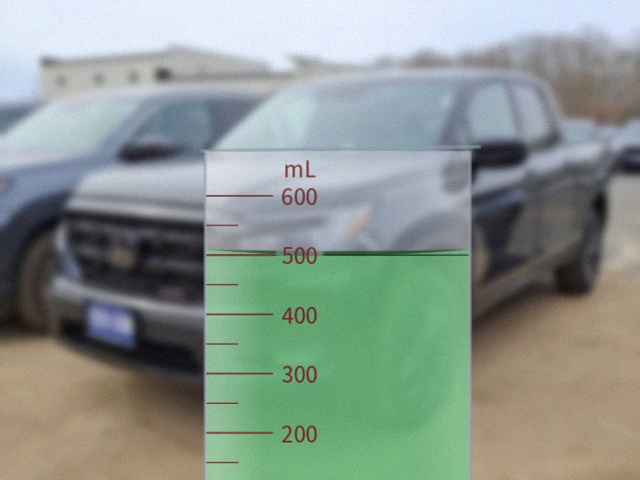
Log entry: mL 500
